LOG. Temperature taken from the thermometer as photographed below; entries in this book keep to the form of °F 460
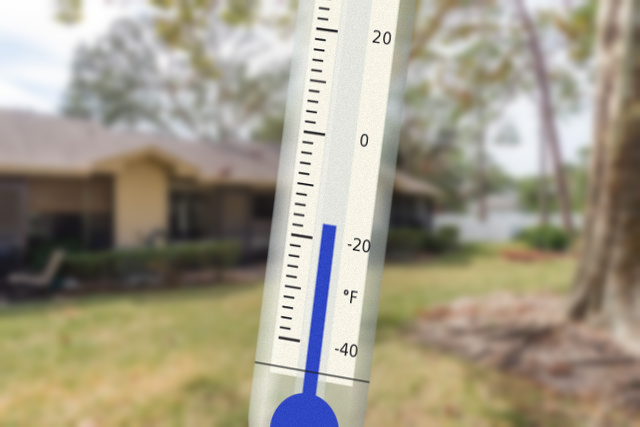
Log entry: °F -17
